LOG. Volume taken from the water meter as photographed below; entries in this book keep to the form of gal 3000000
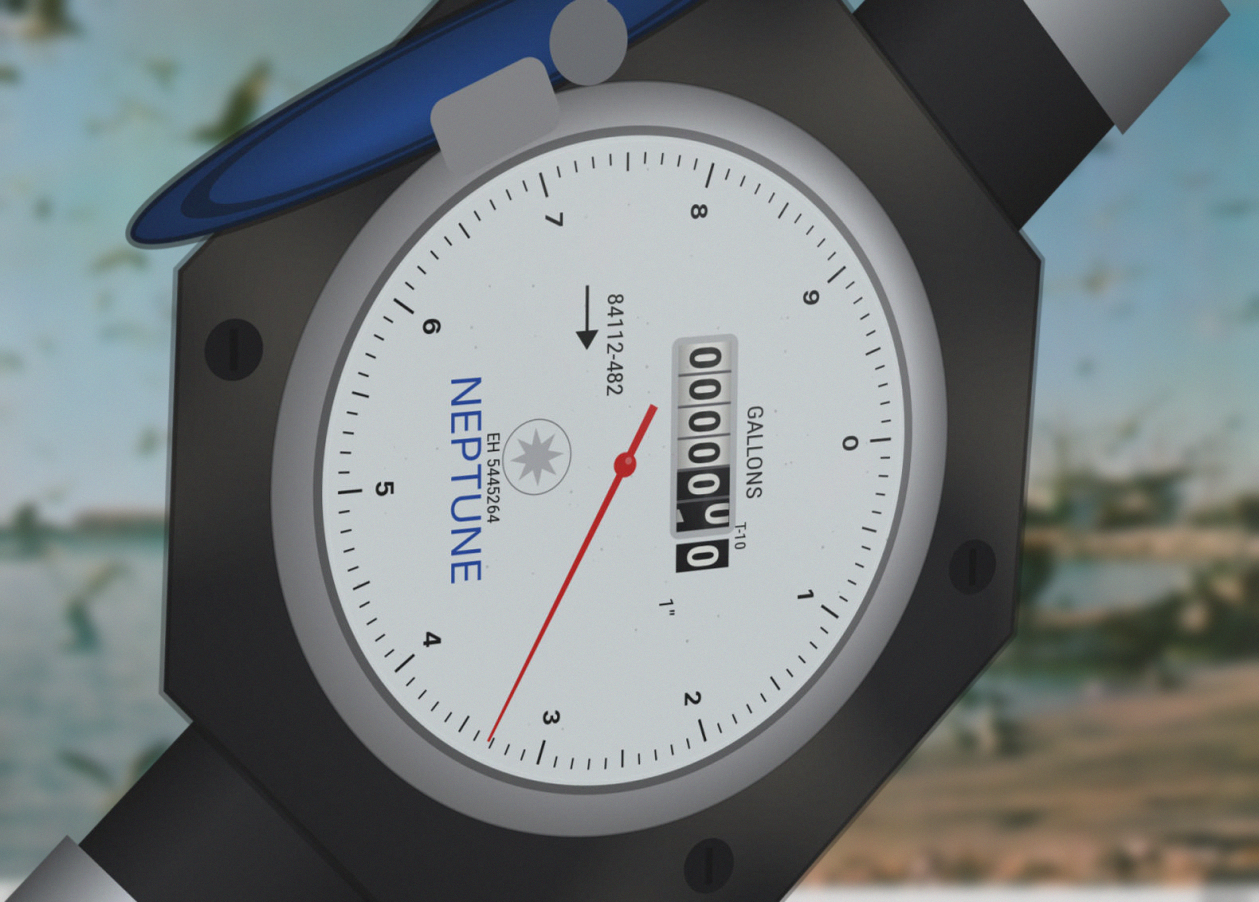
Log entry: gal 3.3
